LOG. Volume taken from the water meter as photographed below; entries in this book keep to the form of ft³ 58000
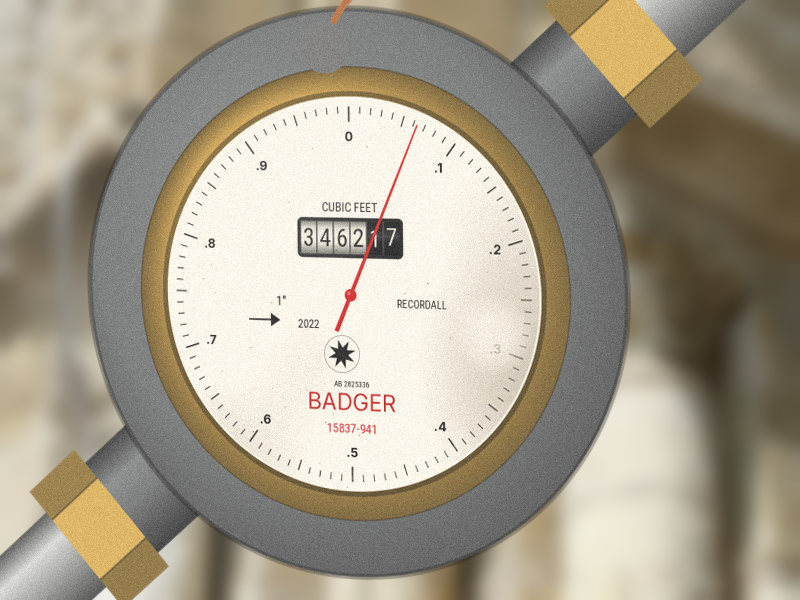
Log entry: ft³ 346217.06
